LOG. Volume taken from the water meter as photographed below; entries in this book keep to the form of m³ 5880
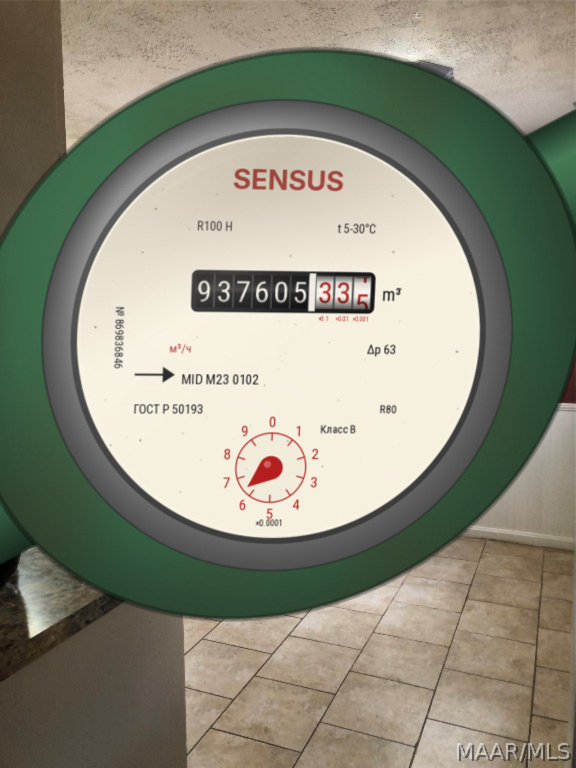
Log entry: m³ 937605.3346
